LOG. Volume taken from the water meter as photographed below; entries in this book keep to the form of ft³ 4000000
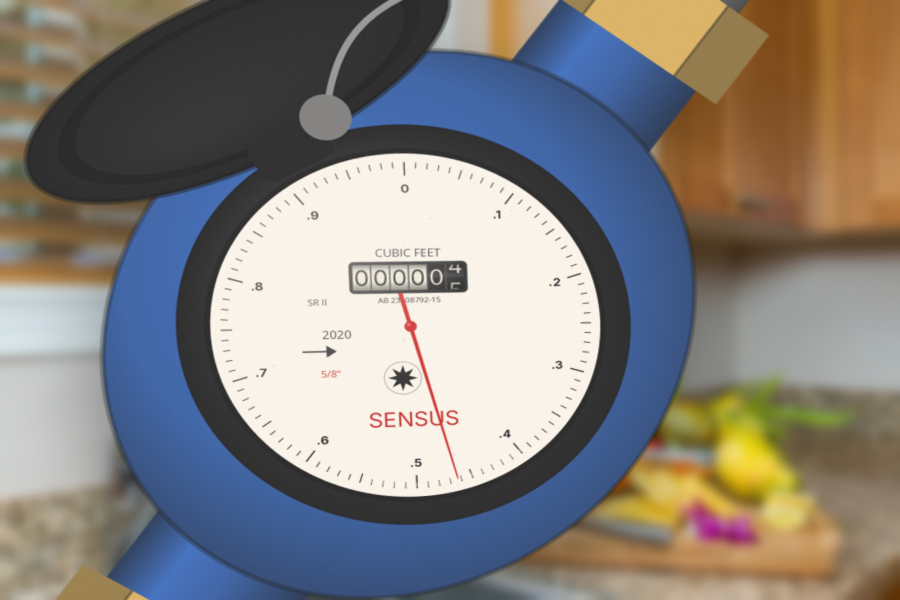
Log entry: ft³ 4.46
